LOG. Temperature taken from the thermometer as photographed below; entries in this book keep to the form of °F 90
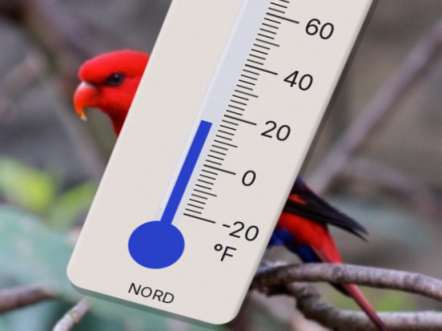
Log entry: °F 16
